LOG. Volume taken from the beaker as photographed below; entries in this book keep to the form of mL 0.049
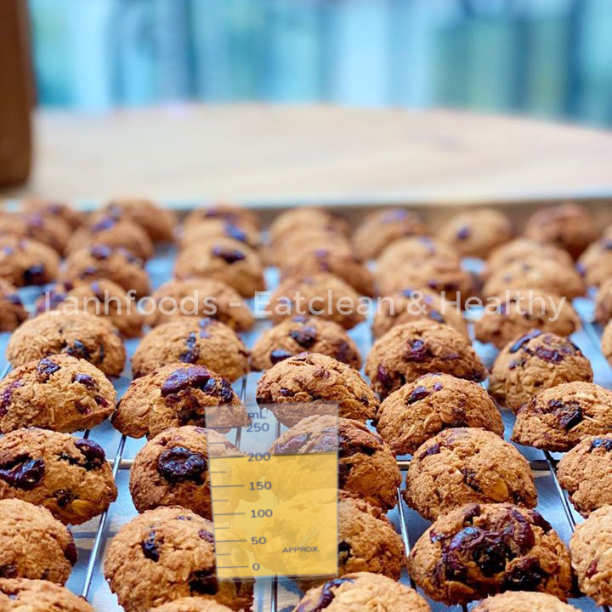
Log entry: mL 200
